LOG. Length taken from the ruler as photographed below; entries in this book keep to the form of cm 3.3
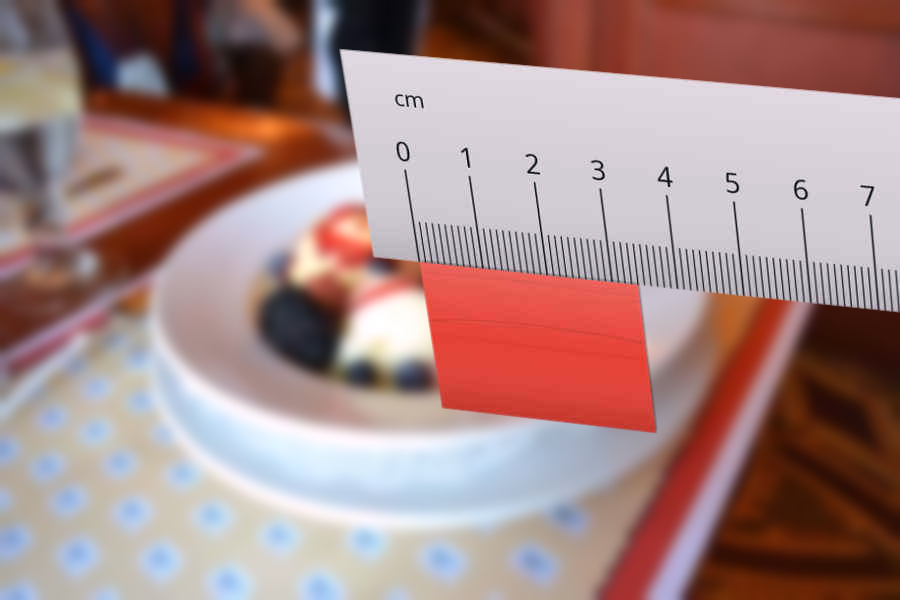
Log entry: cm 3.4
